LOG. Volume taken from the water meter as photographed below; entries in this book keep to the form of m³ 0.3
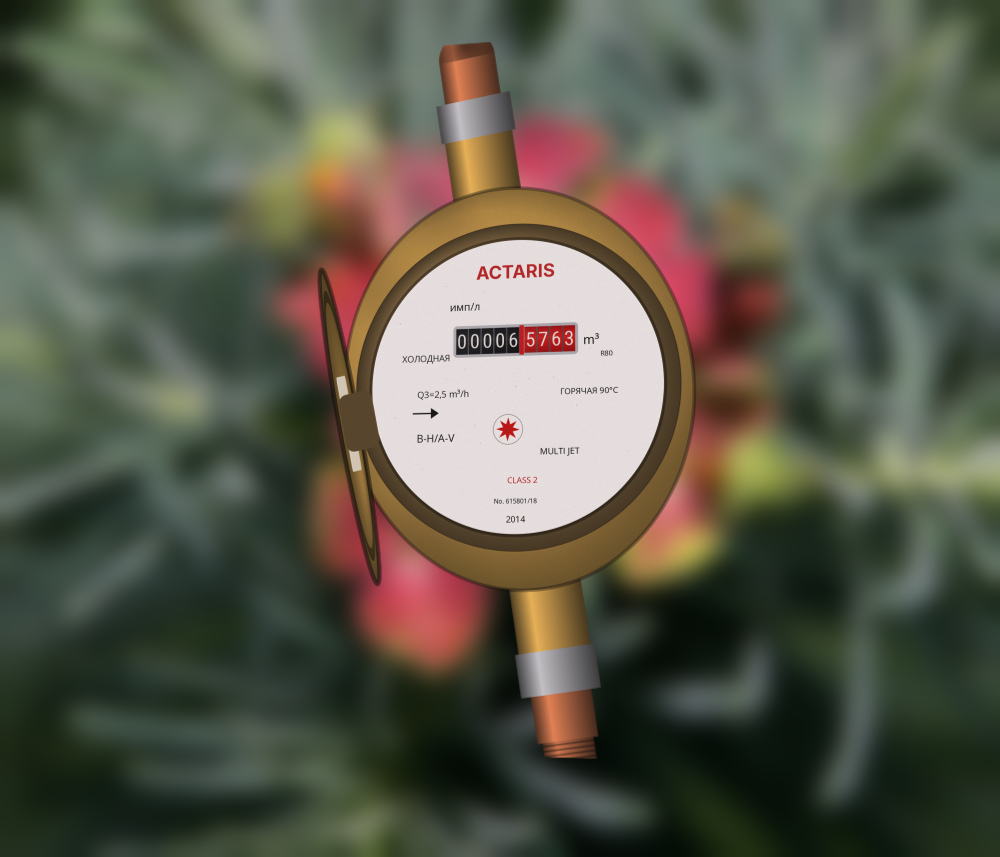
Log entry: m³ 6.5763
